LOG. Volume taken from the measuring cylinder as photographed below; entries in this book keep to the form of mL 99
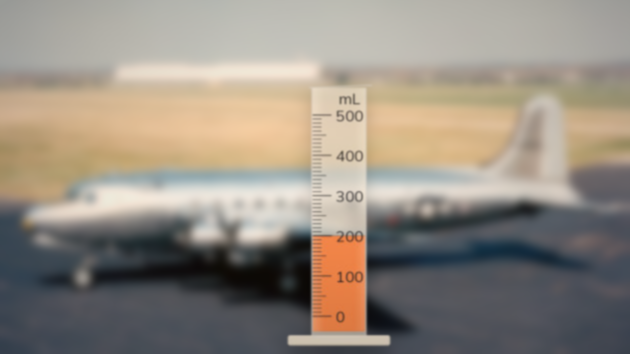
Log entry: mL 200
